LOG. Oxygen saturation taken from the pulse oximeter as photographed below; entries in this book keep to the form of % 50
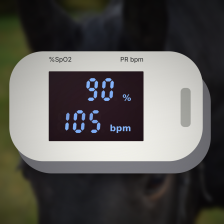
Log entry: % 90
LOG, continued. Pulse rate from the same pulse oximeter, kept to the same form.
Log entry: bpm 105
